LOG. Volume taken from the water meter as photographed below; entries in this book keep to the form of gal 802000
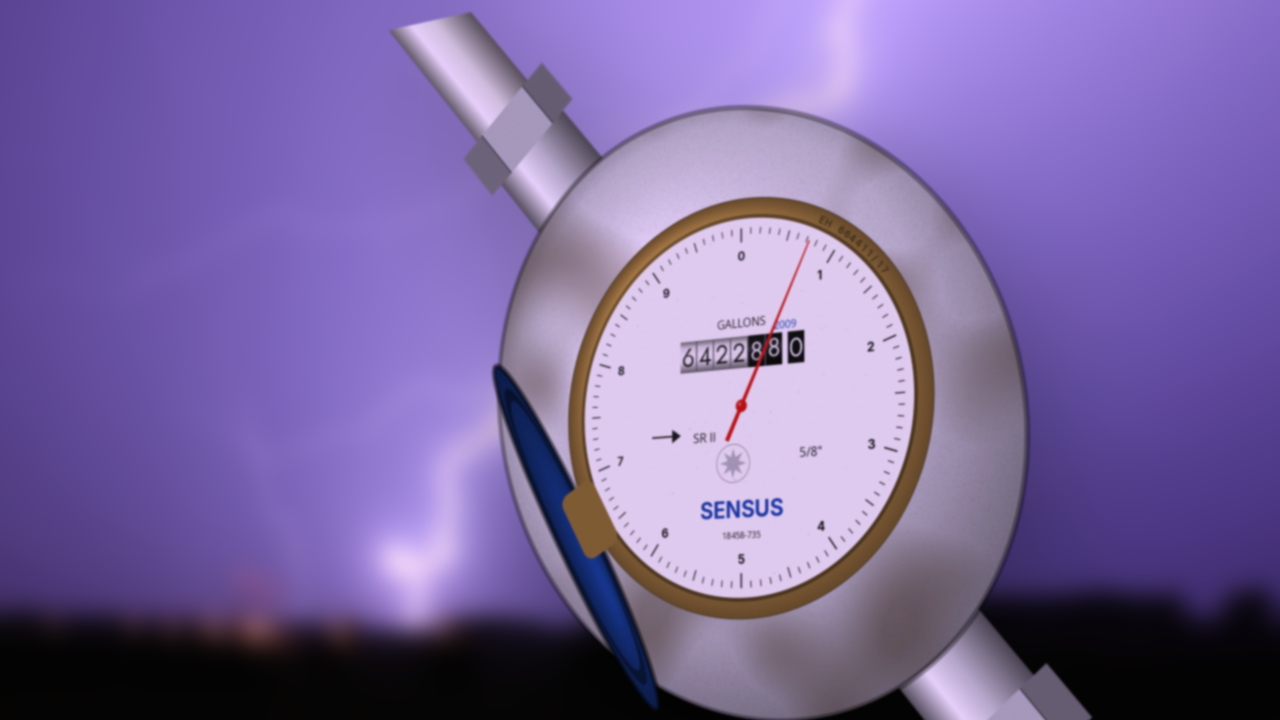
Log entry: gal 6422880.7
